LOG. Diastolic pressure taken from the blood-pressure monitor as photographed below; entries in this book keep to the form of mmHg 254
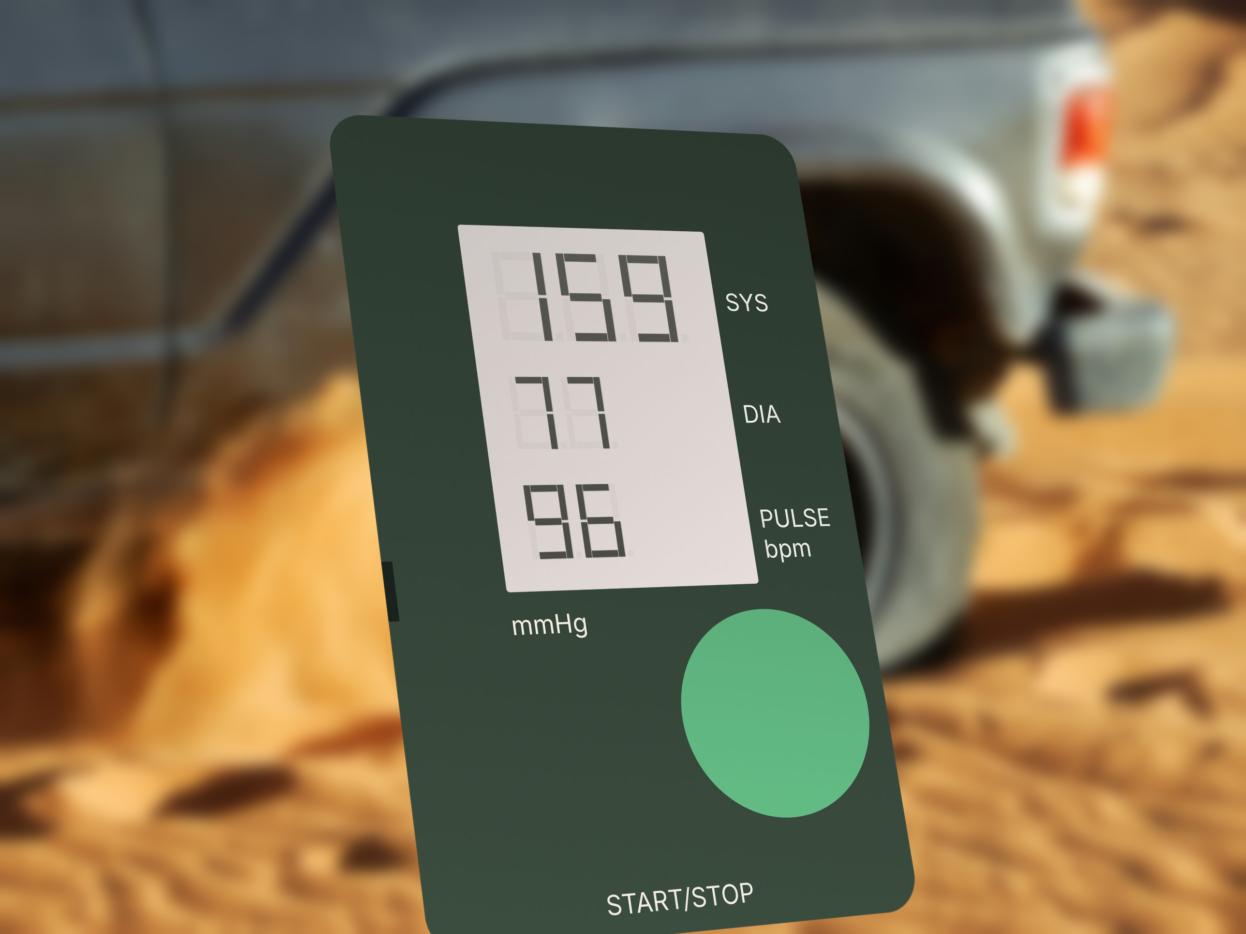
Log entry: mmHg 77
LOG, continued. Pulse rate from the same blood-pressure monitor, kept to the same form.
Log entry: bpm 96
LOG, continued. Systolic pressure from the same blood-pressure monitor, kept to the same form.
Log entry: mmHg 159
